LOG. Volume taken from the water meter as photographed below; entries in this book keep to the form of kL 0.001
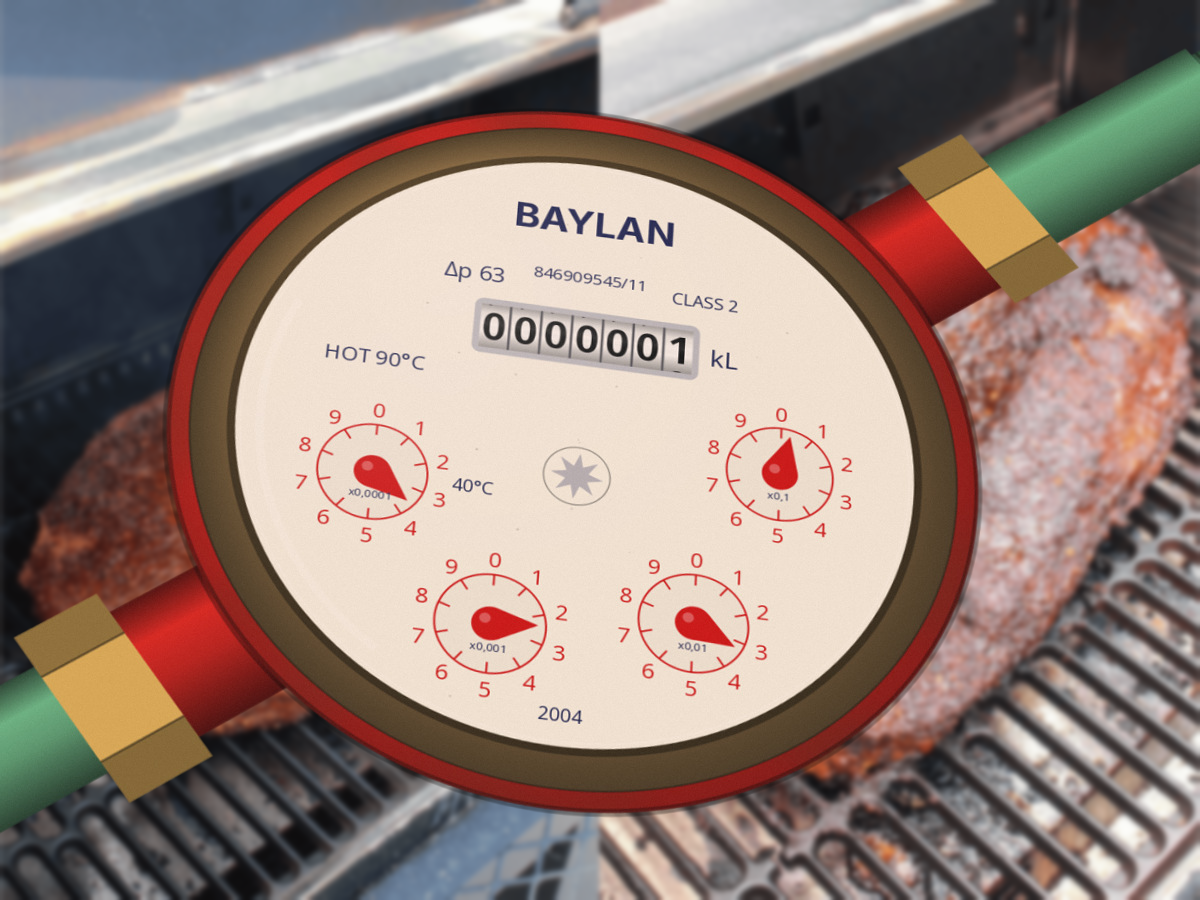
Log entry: kL 1.0323
